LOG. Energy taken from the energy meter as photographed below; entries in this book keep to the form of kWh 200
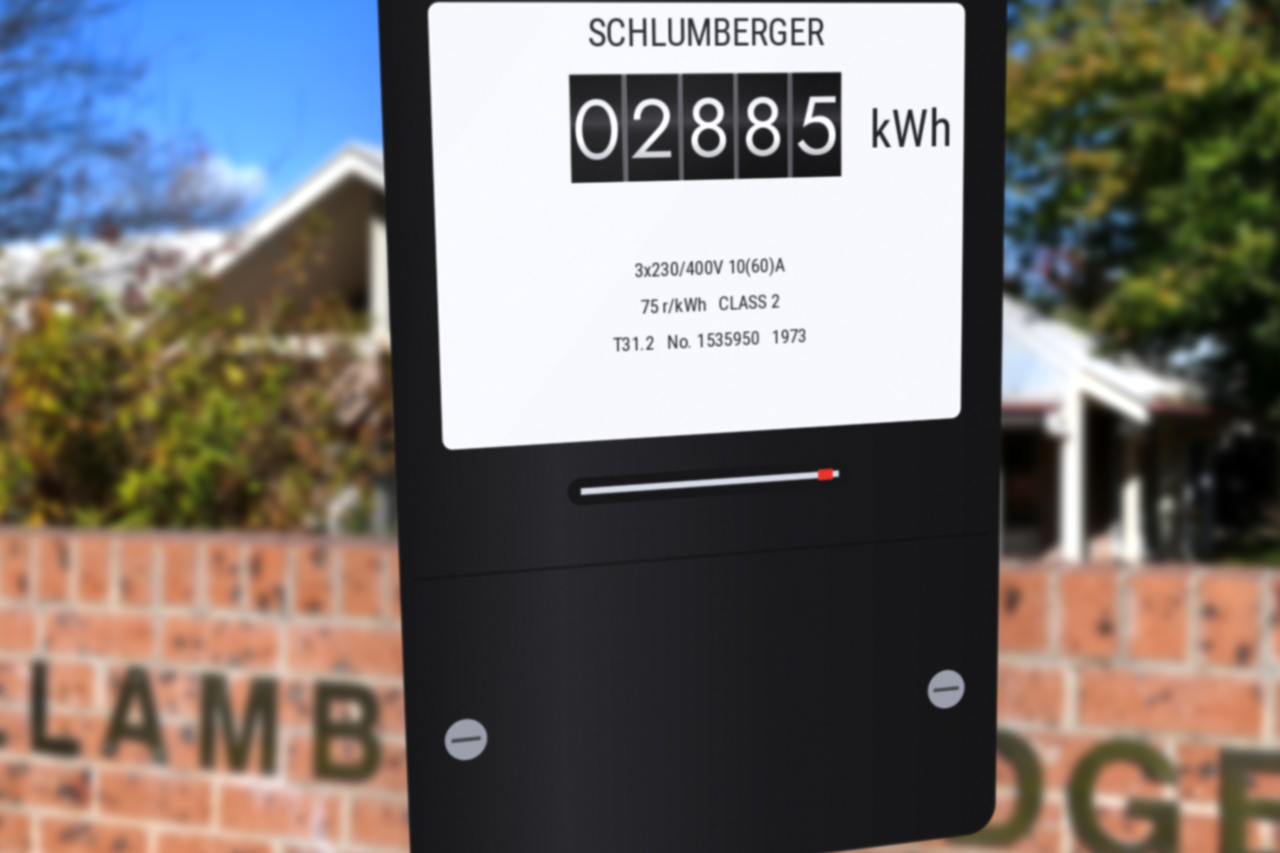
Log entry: kWh 2885
